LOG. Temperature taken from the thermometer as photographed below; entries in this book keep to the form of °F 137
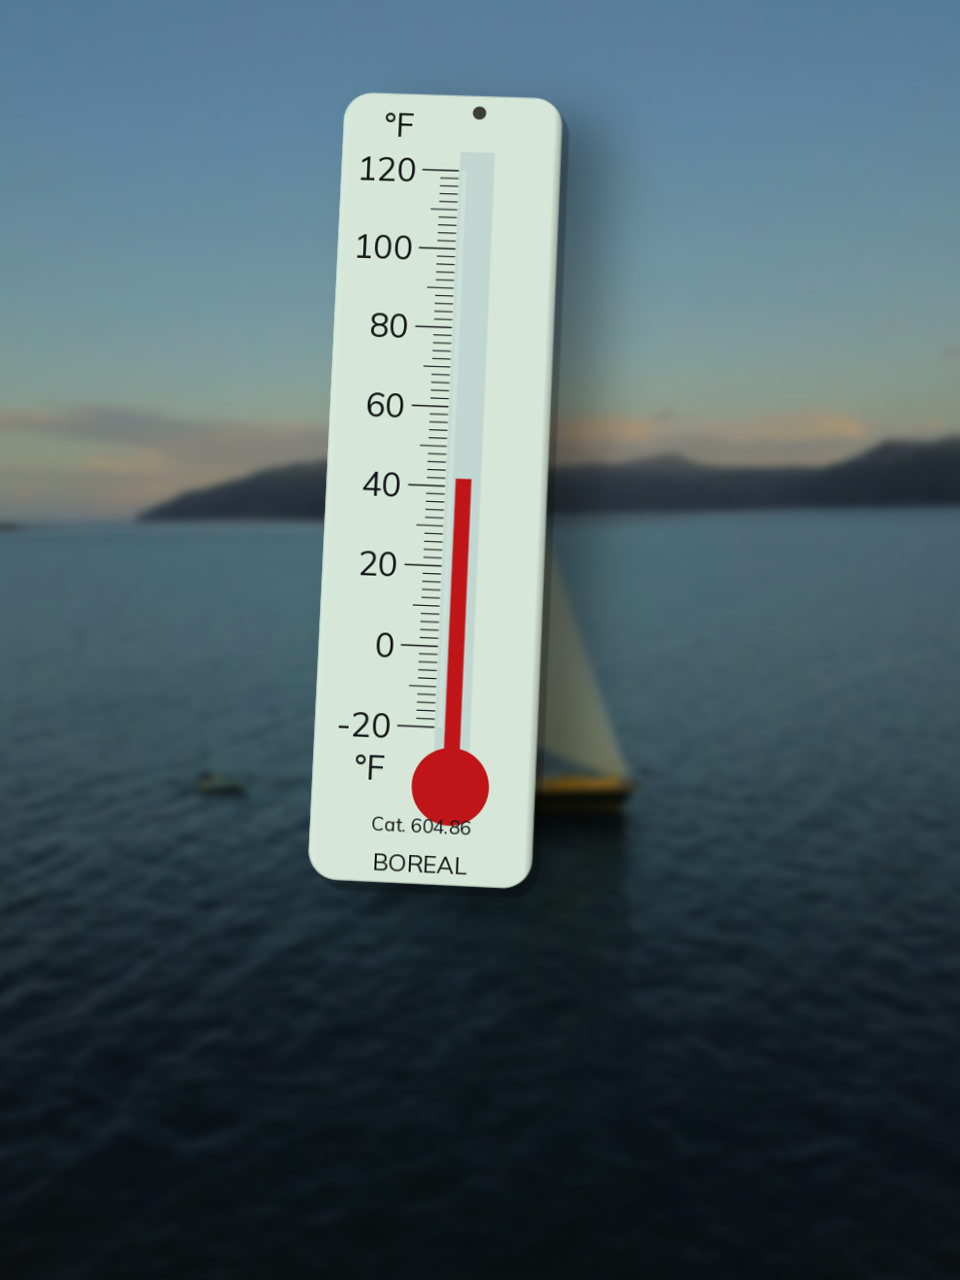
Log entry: °F 42
